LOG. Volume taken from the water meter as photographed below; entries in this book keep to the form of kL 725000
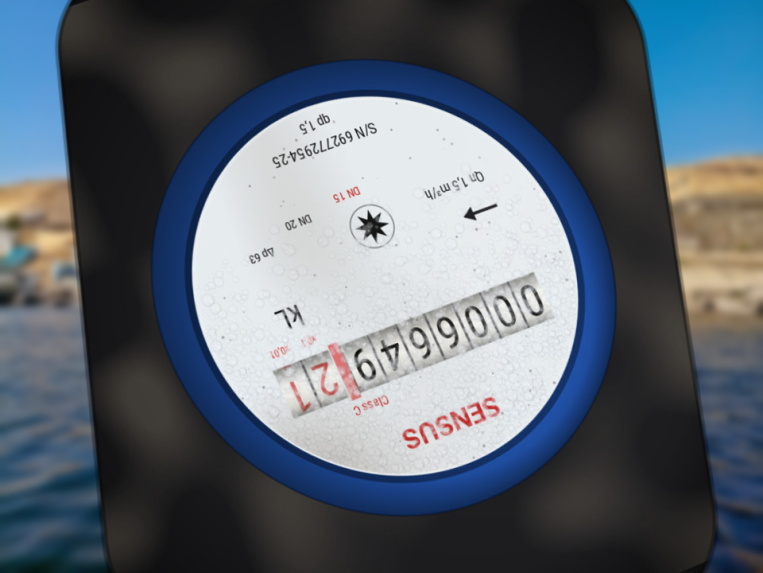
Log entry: kL 6649.21
